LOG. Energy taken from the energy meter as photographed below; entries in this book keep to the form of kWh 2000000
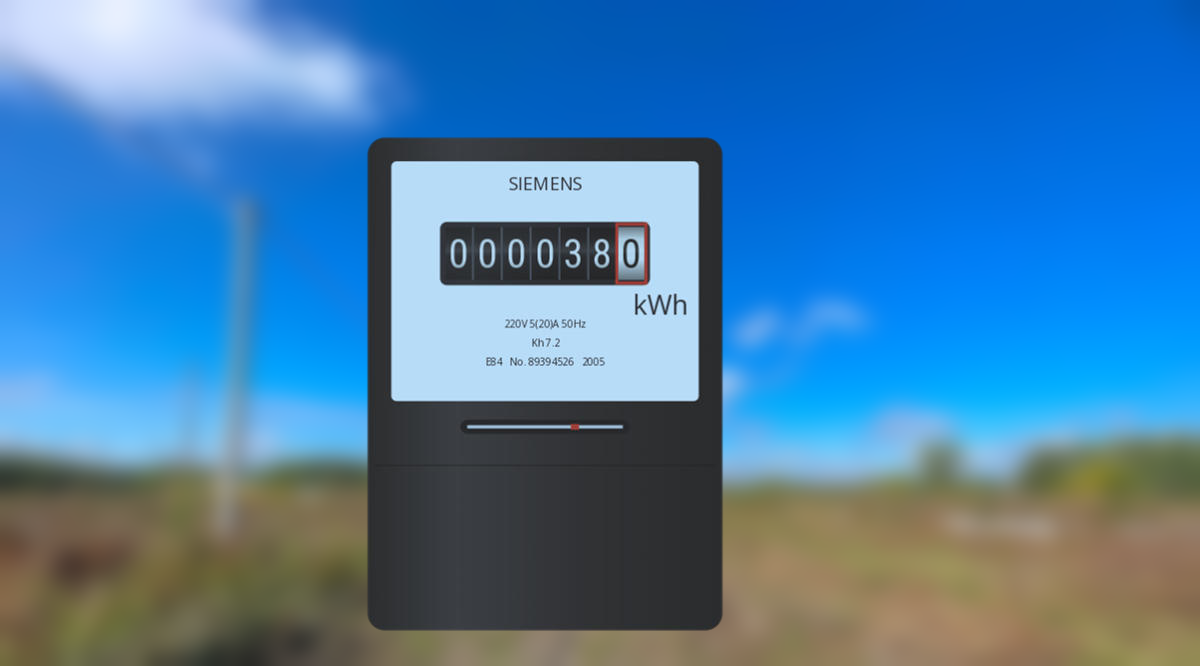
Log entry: kWh 38.0
